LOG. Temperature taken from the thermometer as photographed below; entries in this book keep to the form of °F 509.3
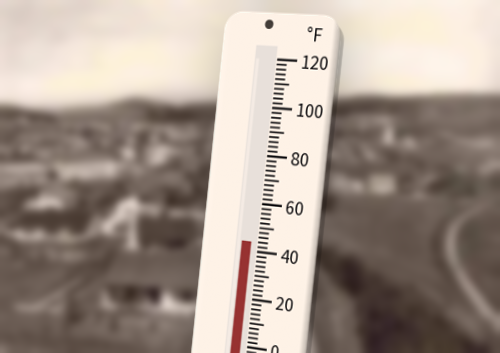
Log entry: °F 44
